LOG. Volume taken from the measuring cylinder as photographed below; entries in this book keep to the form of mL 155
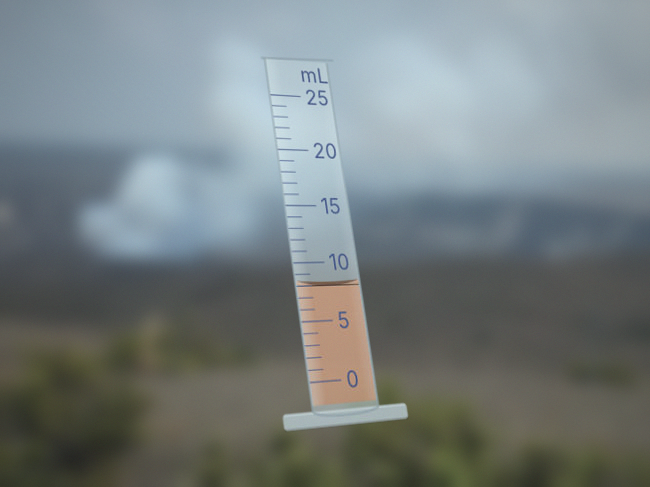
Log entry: mL 8
